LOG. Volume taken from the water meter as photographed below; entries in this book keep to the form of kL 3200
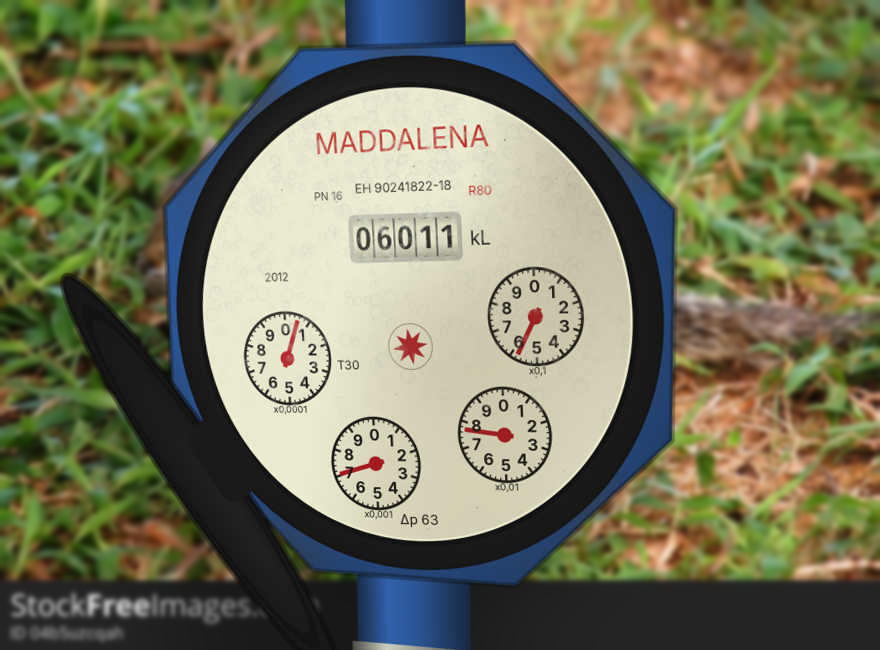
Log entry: kL 6011.5770
